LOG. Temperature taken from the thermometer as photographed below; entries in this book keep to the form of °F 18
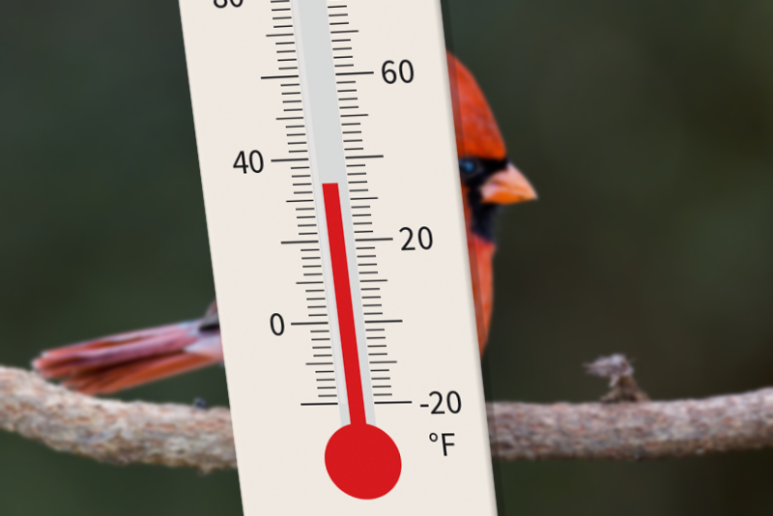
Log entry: °F 34
